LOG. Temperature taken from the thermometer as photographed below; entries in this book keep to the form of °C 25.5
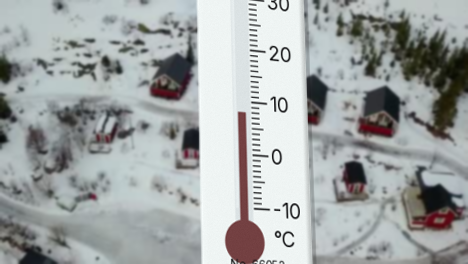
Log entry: °C 8
